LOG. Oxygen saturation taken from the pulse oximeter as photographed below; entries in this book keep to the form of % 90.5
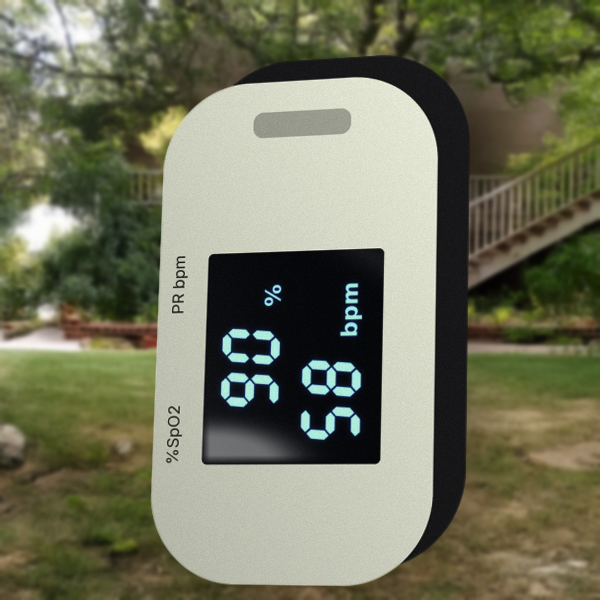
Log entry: % 90
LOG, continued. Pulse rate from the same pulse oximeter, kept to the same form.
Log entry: bpm 58
